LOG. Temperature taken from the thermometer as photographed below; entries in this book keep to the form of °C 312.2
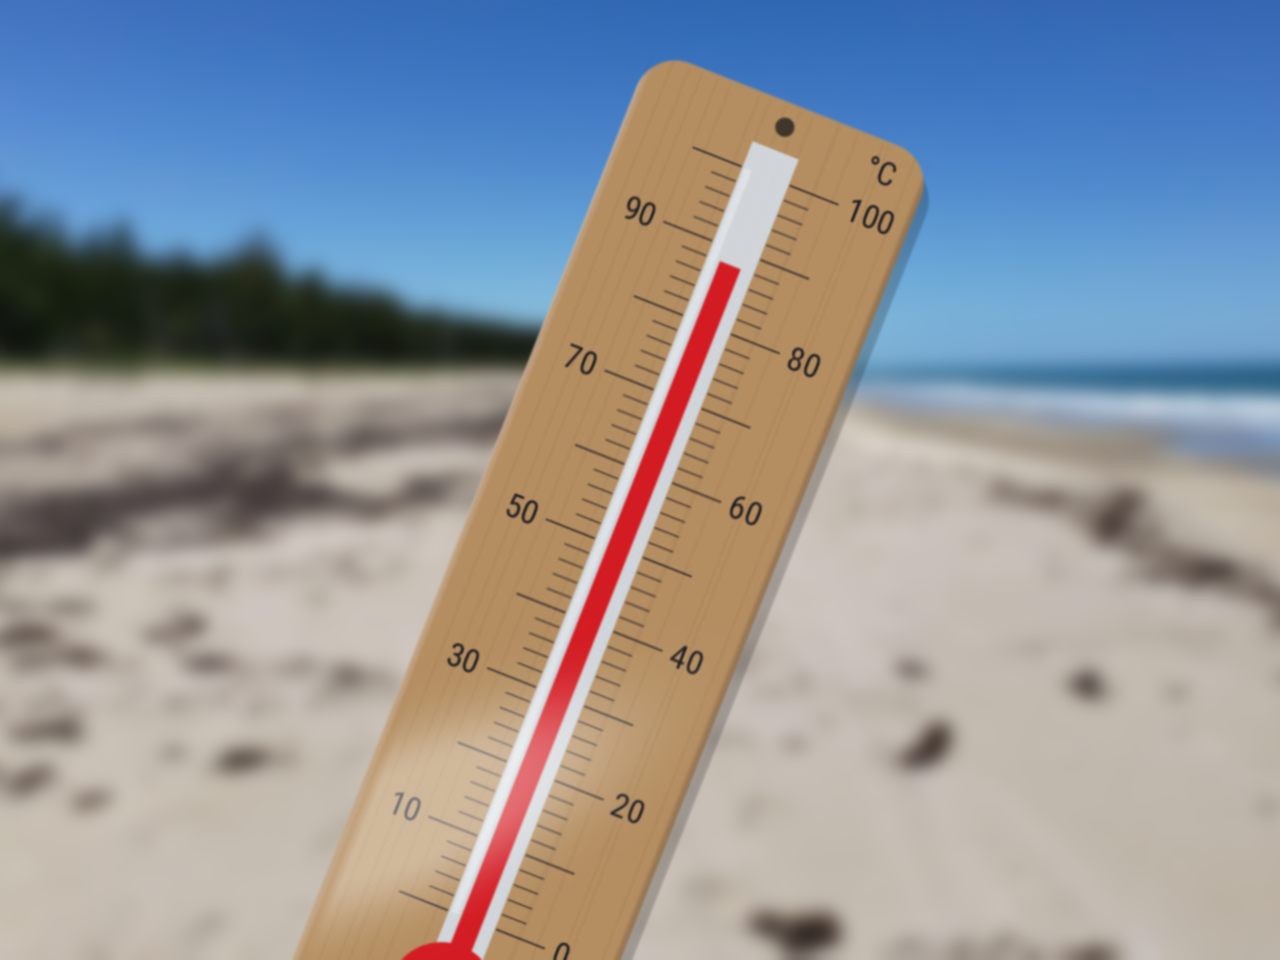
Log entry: °C 88
